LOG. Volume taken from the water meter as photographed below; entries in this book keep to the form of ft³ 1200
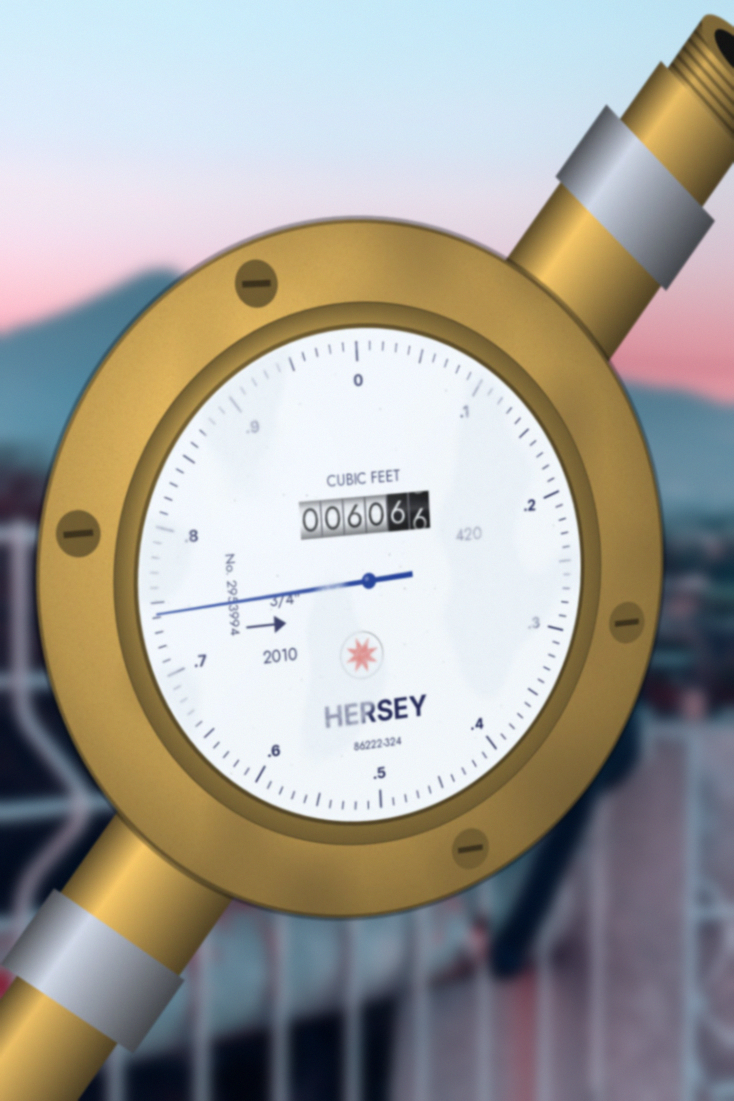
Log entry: ft³ 6065.74
